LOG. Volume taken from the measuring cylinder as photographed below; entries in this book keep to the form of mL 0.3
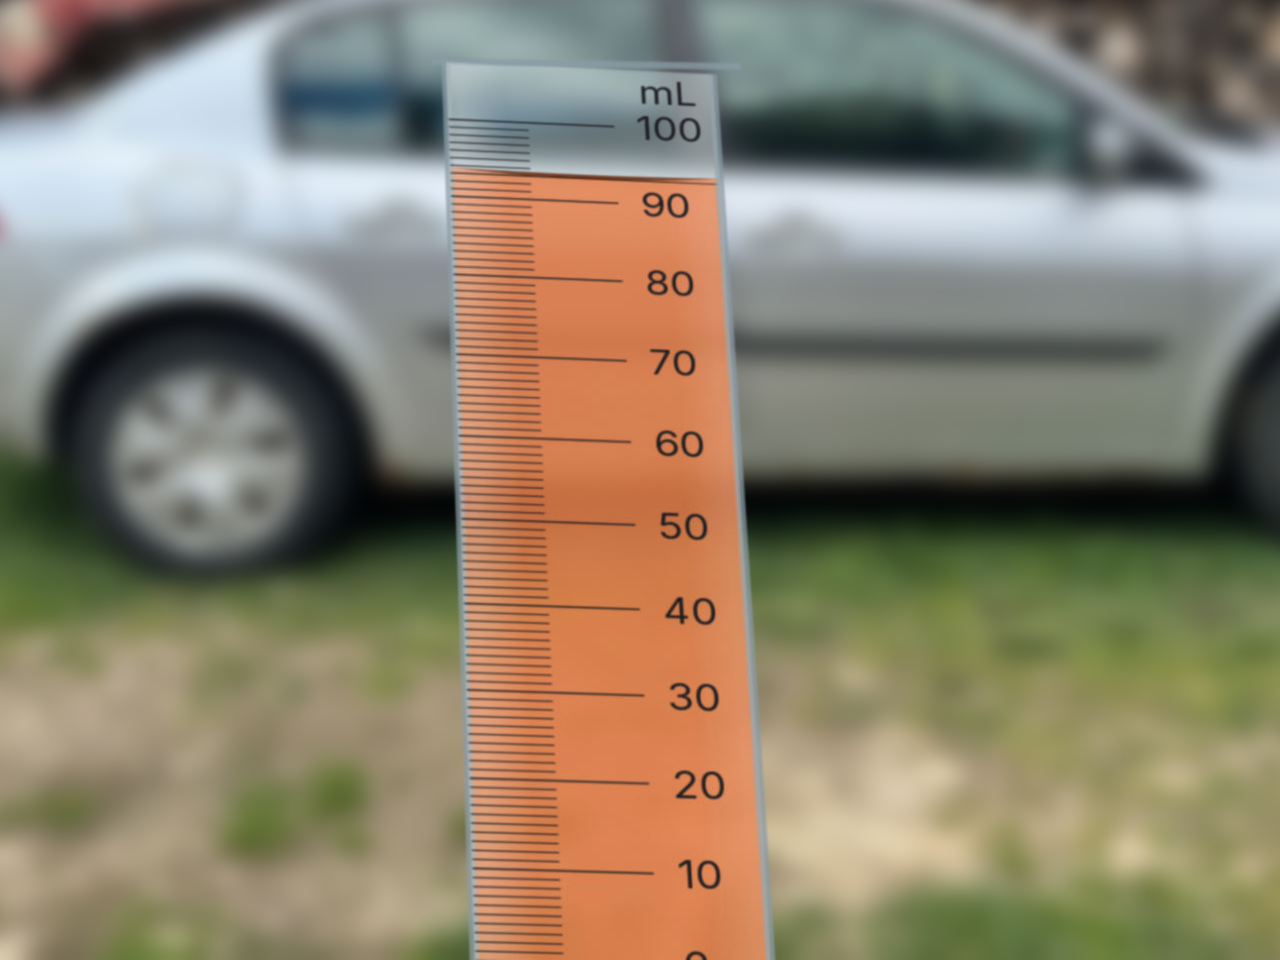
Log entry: mL 93
